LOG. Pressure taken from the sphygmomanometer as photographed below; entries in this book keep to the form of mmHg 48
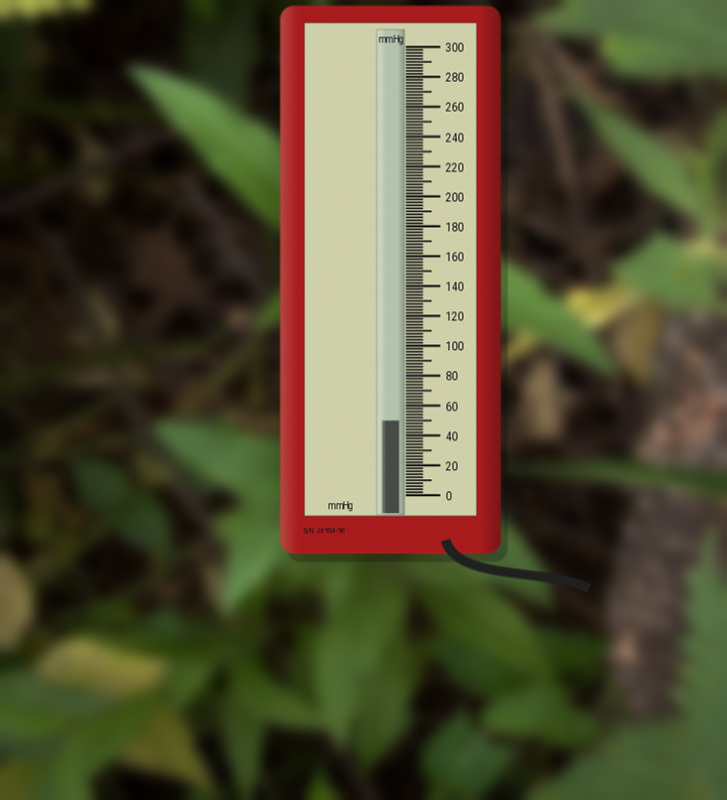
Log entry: mmHg 50
